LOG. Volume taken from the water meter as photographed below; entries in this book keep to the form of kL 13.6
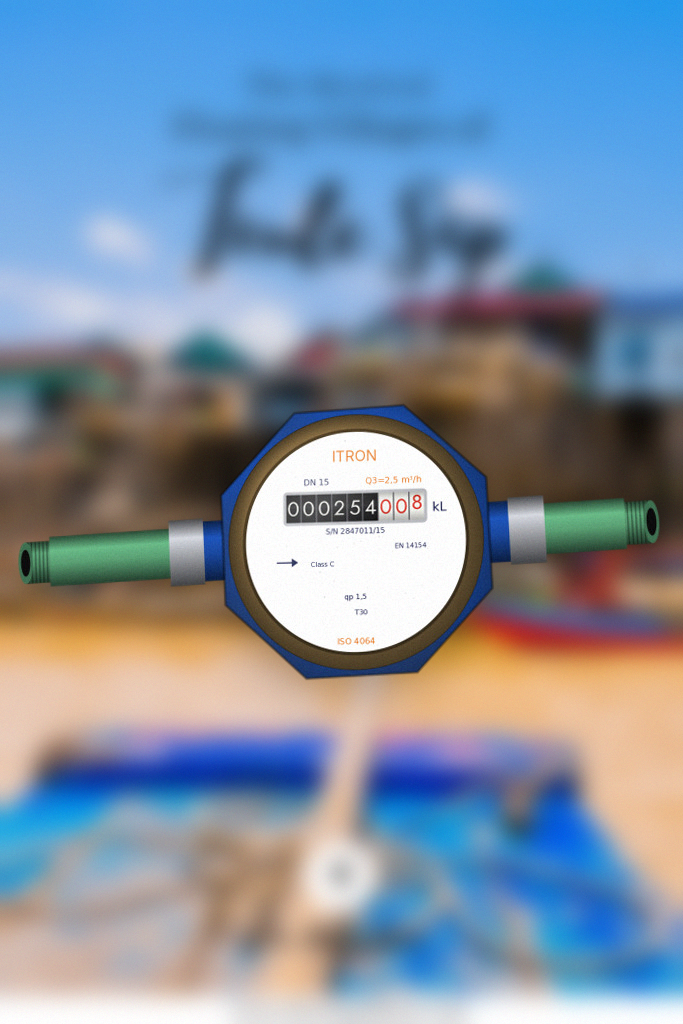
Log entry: kL 254.008
